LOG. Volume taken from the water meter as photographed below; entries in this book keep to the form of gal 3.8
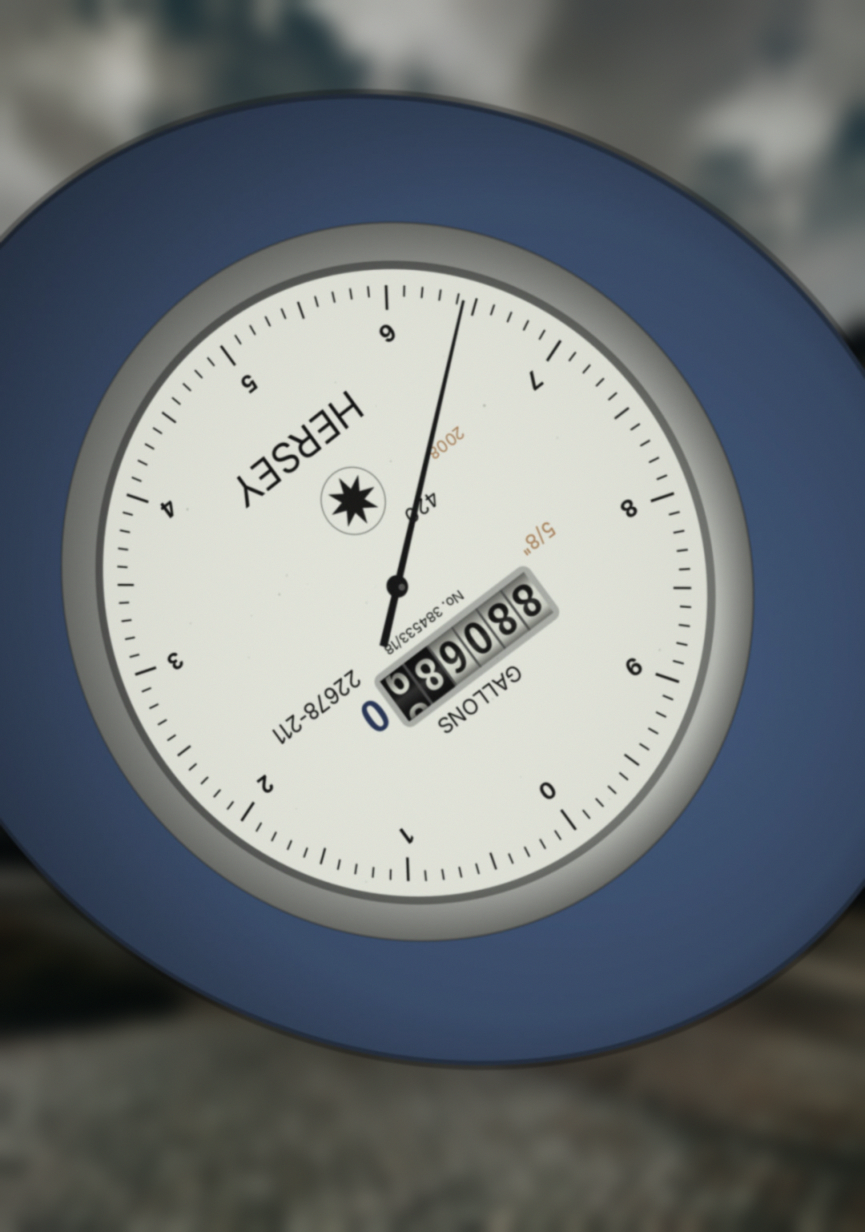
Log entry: gal 8806886.4
